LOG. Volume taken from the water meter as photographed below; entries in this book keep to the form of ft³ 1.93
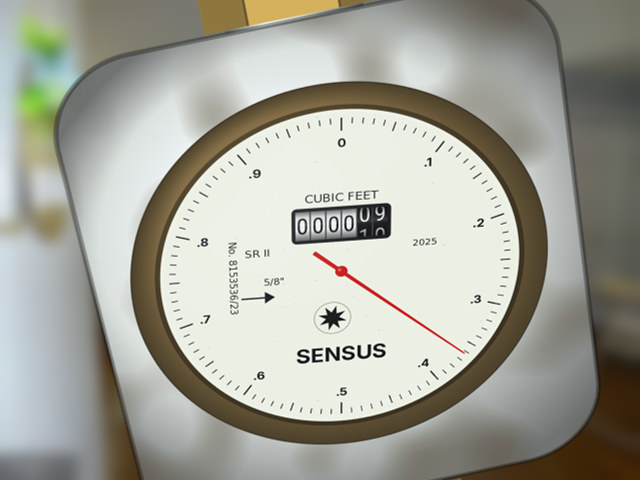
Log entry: ft³ 9.36
